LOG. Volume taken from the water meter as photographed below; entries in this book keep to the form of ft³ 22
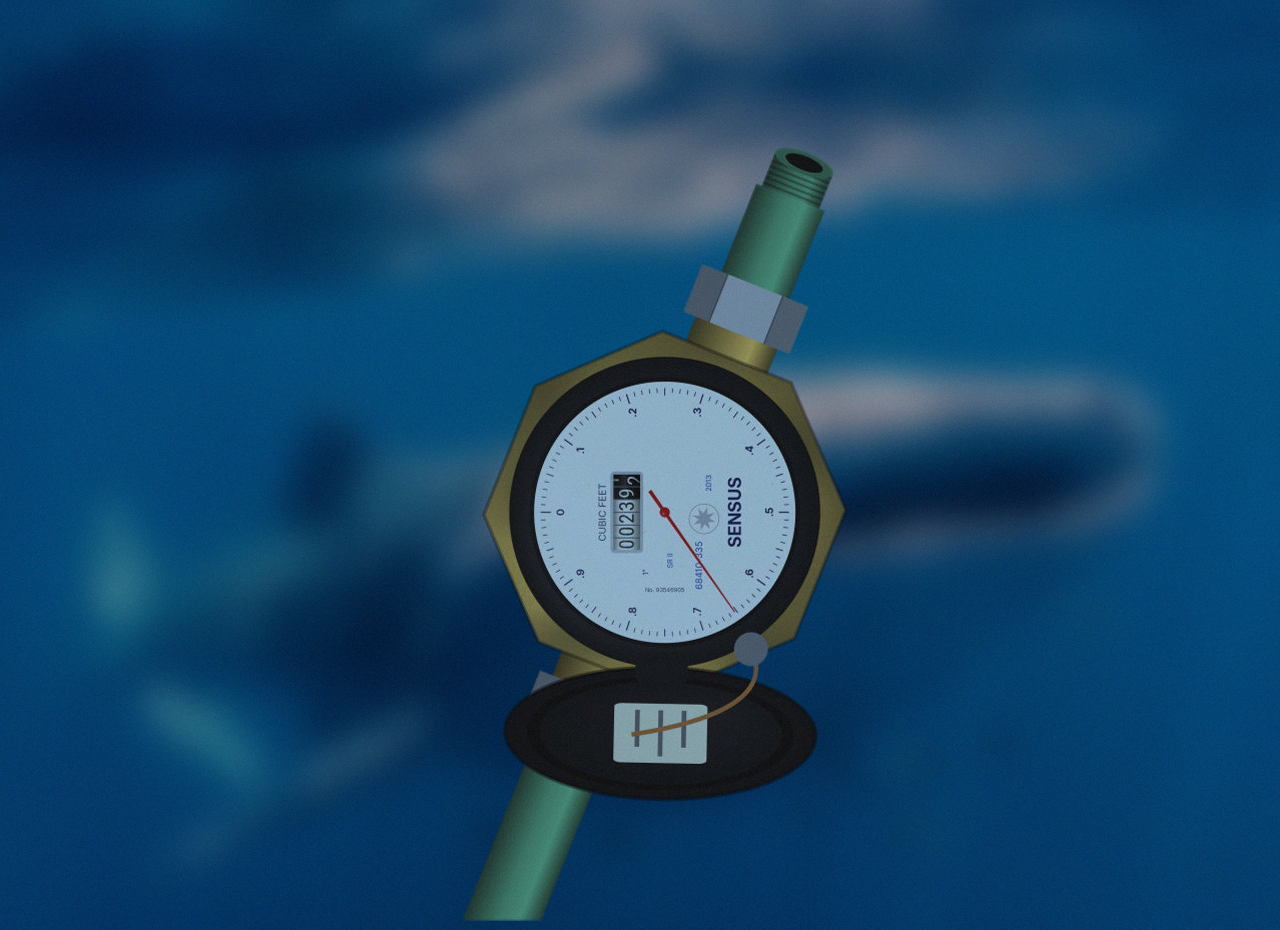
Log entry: ft³ 2391.65
